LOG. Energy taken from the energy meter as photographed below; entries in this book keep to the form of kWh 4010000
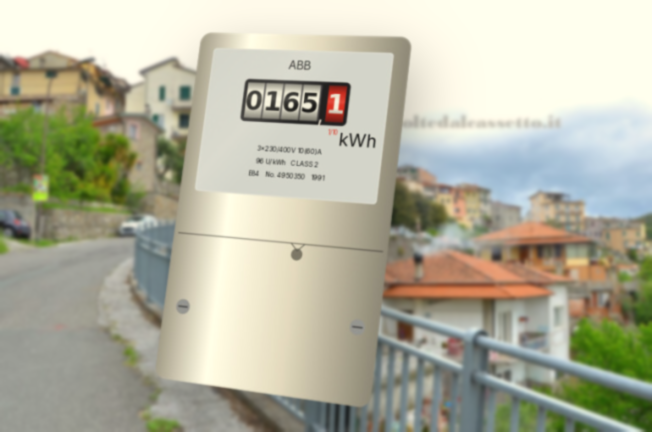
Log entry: kWh 165.1
